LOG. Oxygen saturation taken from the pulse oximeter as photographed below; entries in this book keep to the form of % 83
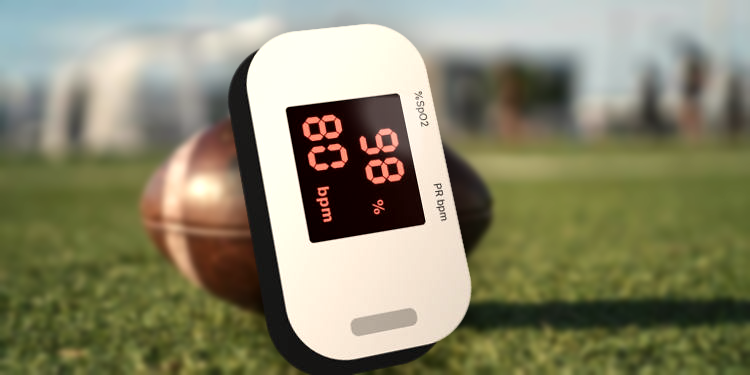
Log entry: % 98
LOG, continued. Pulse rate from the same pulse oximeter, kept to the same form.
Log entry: bpm 80
